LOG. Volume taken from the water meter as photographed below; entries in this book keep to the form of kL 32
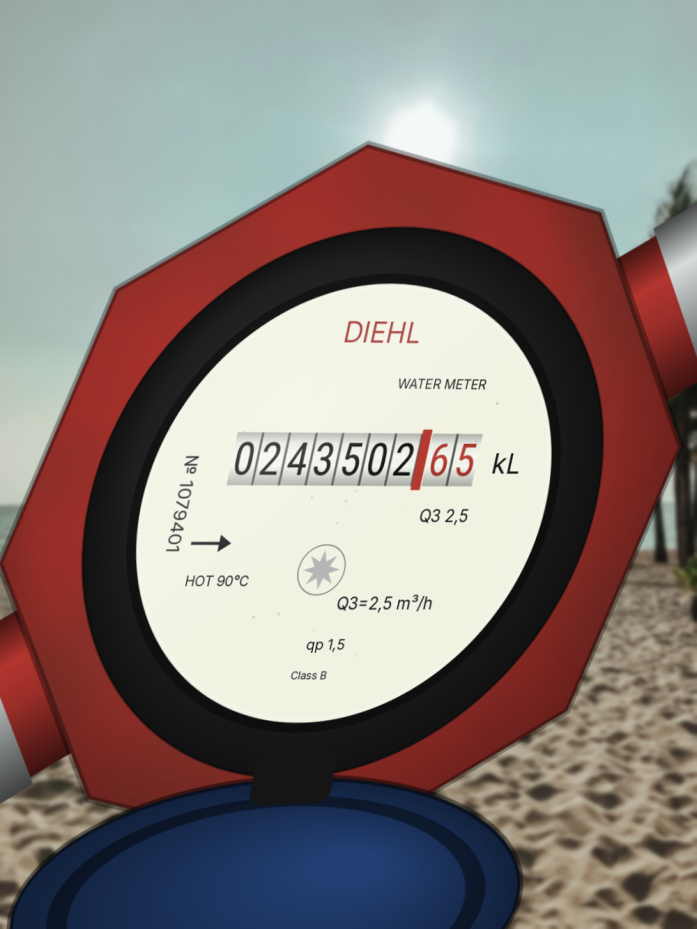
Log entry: kL 243502.65
